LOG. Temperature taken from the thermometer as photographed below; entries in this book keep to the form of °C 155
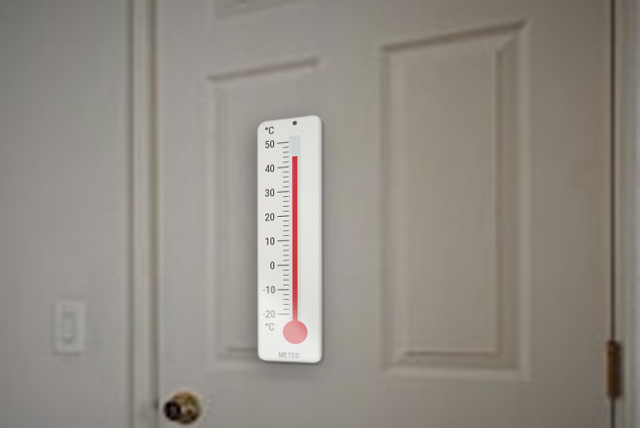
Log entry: °C 44
